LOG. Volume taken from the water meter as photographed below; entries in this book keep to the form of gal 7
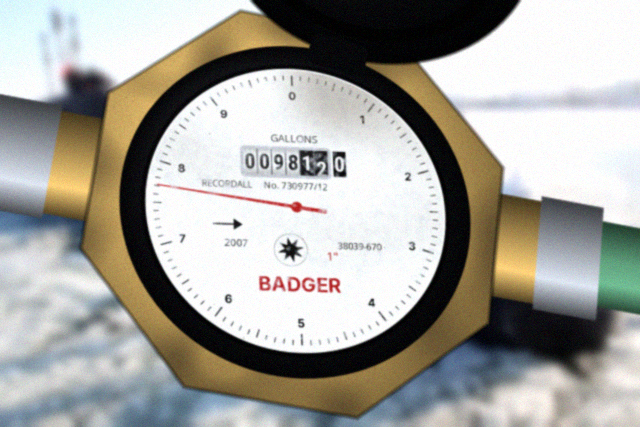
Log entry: gal 98117.7
